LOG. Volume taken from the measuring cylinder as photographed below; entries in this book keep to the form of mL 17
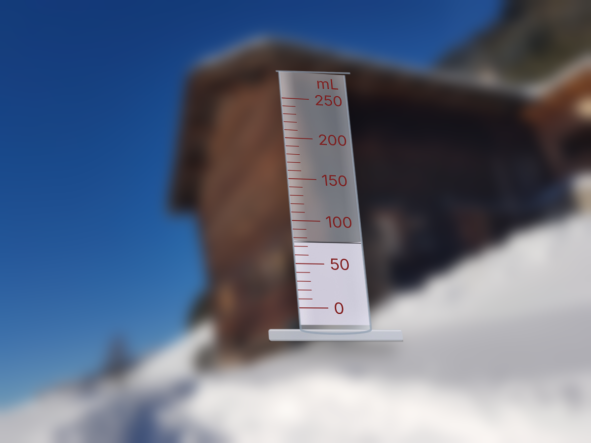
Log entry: mL 75
